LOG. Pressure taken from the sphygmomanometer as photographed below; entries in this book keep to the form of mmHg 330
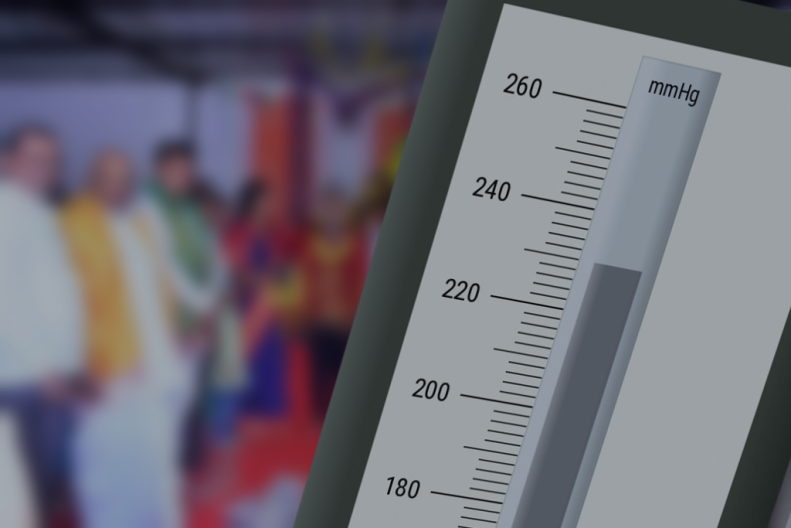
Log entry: mmHg 230
